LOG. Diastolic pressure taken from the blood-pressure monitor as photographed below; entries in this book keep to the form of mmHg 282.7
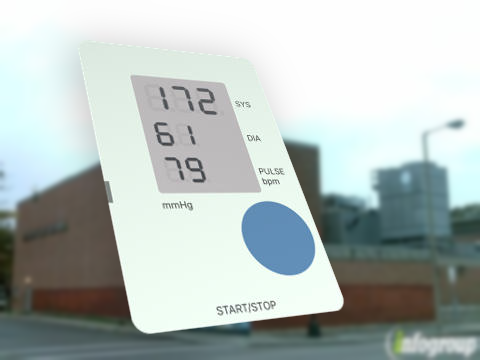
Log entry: mmHg 61
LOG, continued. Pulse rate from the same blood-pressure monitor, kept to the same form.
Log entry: bpm 79
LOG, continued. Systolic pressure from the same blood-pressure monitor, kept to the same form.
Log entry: mmHg 172
